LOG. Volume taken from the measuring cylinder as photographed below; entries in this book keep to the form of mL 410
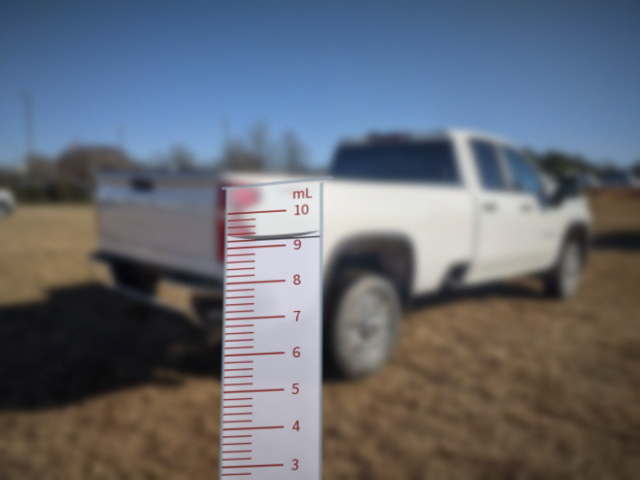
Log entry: mL 9.2
